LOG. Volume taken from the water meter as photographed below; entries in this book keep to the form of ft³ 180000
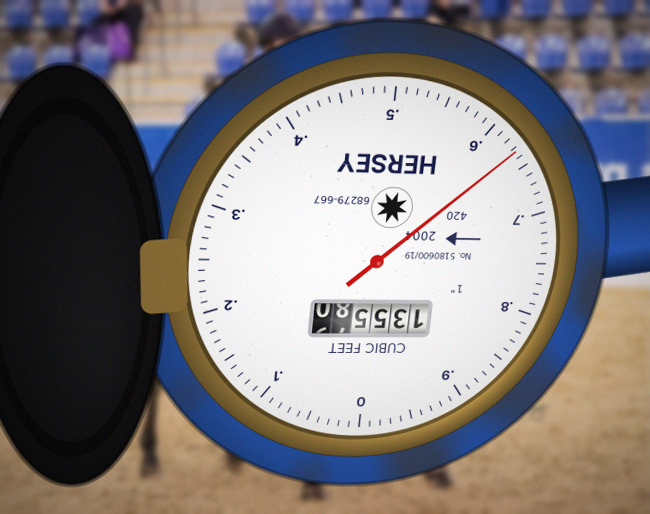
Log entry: ft³ 135579.63
